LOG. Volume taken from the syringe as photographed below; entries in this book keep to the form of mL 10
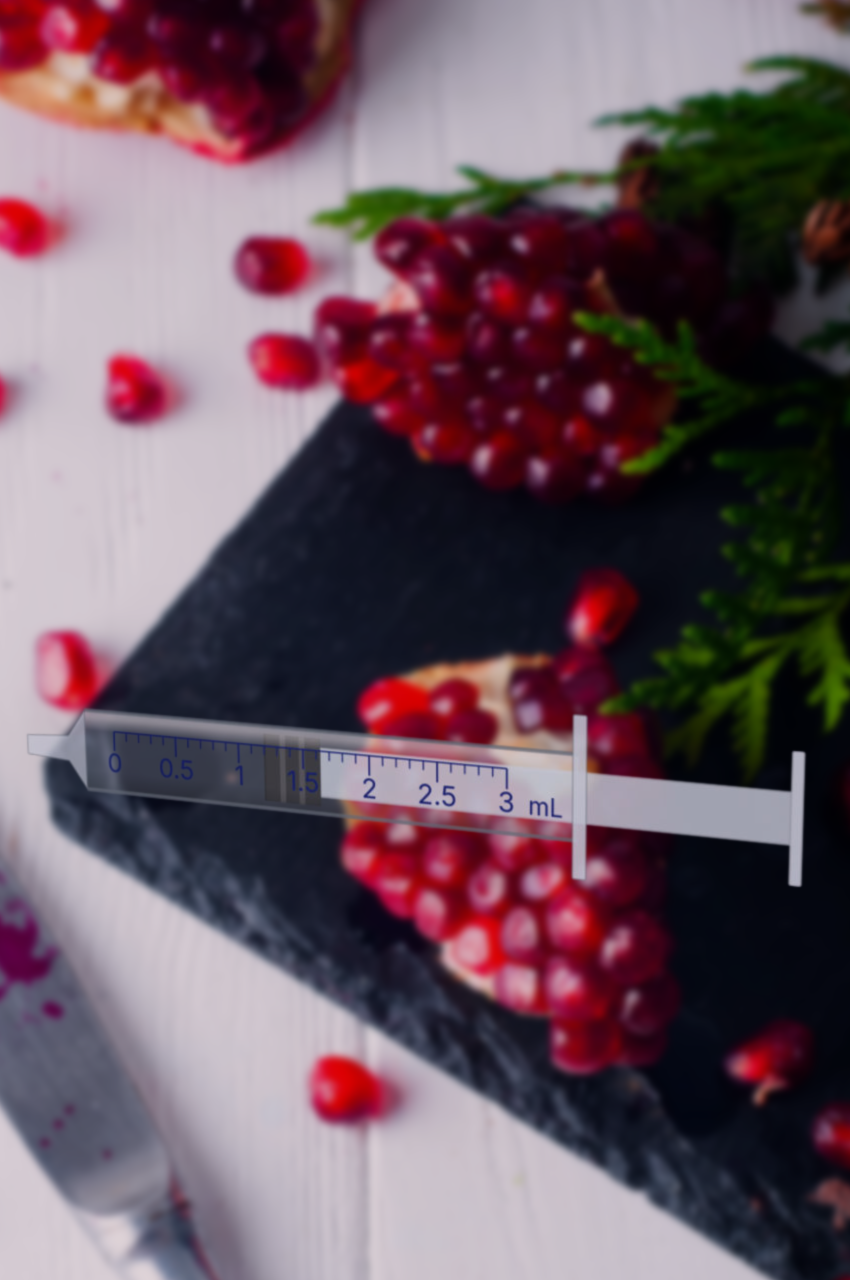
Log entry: mL 1.2
